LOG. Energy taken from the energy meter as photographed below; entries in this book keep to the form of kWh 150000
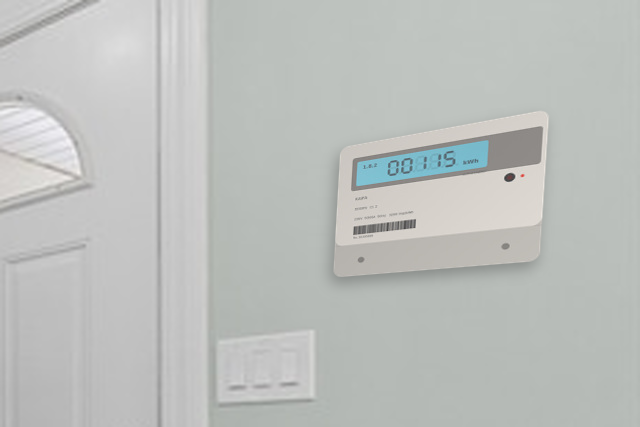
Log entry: kWh 115
